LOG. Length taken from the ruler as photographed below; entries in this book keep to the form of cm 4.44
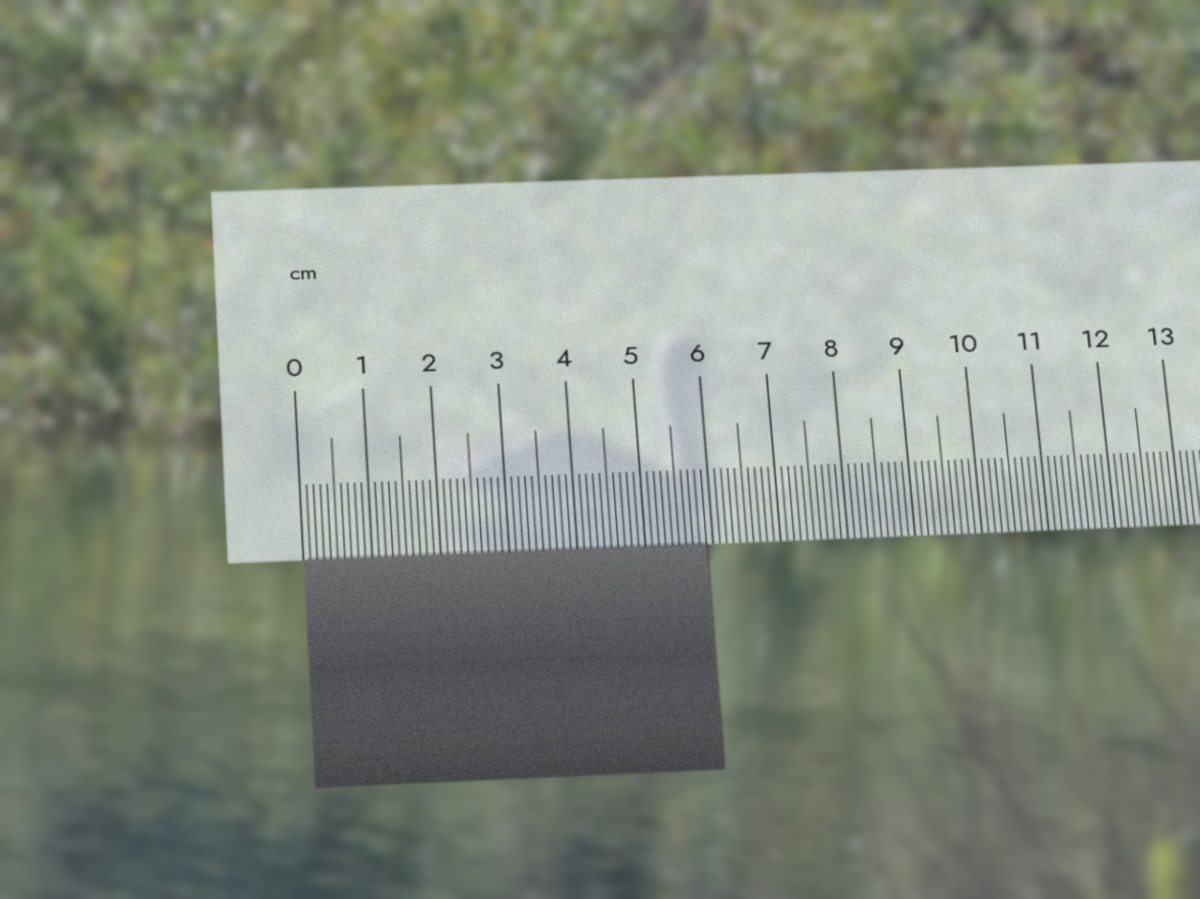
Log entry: cm 5.9
